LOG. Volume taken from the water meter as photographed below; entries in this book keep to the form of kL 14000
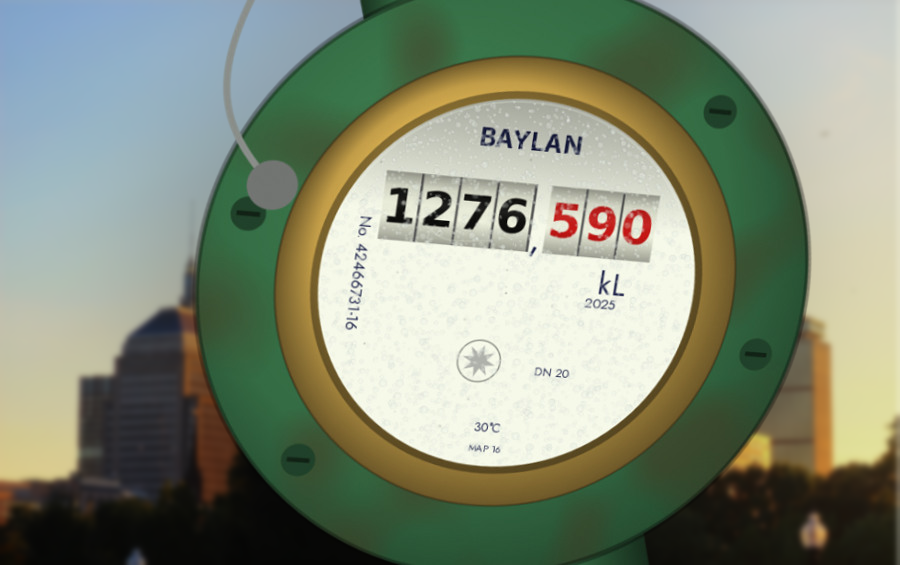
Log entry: kL 1276.590
